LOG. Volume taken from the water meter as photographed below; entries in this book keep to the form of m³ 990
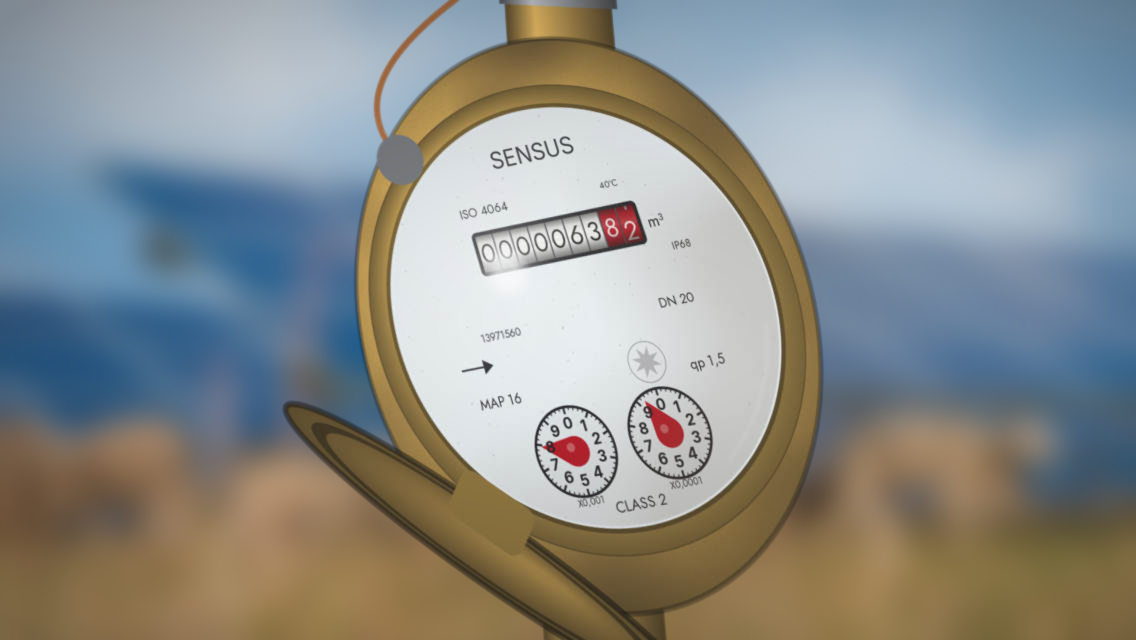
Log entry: m³ 63.8179
